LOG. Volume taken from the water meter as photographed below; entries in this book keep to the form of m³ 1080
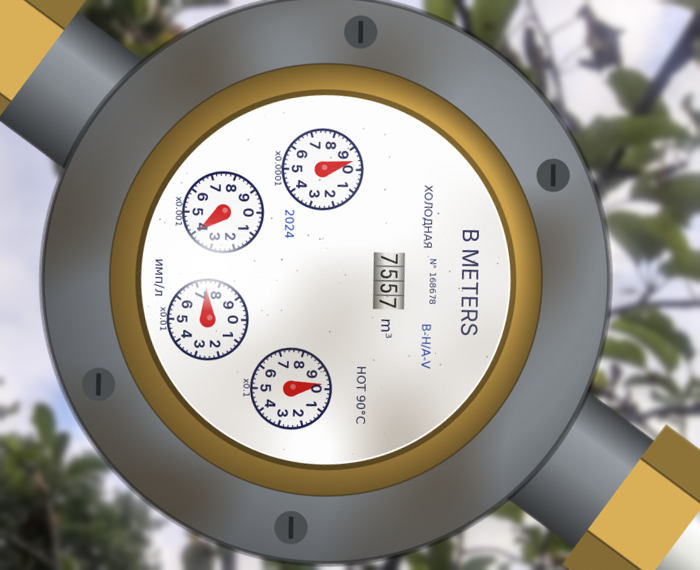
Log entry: m³ 7556.9739
